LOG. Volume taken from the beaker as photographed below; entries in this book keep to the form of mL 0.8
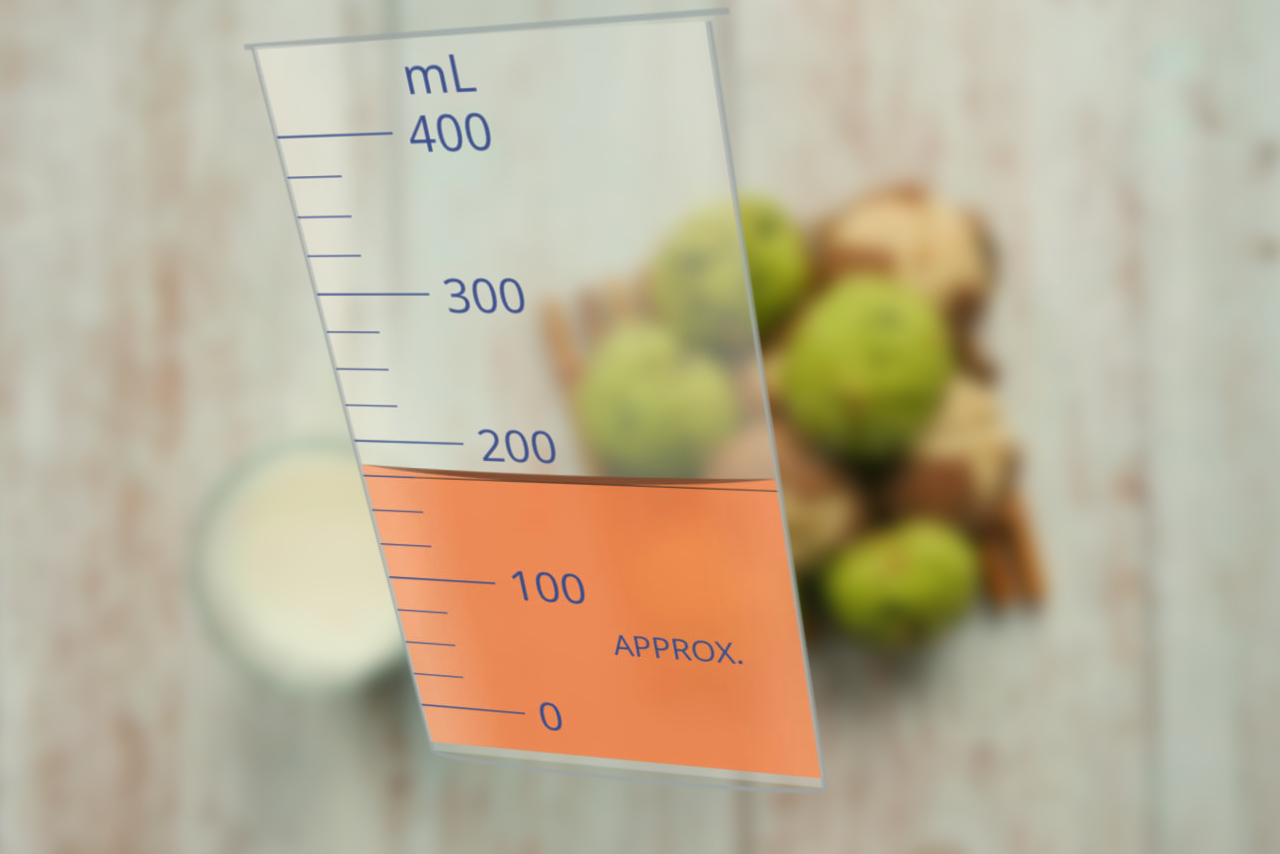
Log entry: mL 175
